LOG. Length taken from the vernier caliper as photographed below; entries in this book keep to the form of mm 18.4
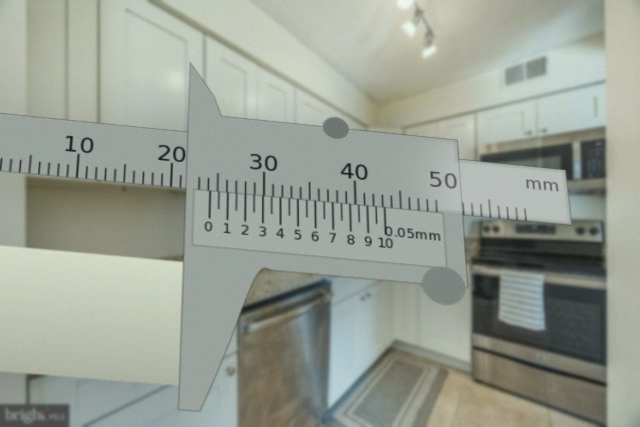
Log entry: mm 24.2
